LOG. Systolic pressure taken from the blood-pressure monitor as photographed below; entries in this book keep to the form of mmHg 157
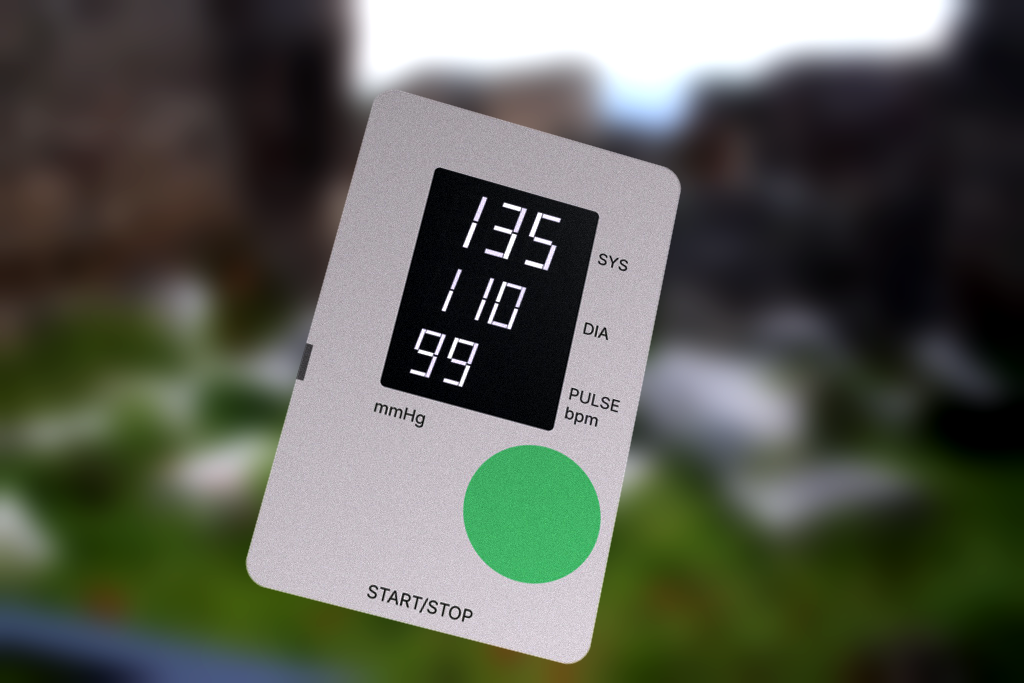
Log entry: mmHg 135
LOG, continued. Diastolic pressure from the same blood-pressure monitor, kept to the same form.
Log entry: mmHg 110
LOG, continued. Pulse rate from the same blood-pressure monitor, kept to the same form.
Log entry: bpm 99
